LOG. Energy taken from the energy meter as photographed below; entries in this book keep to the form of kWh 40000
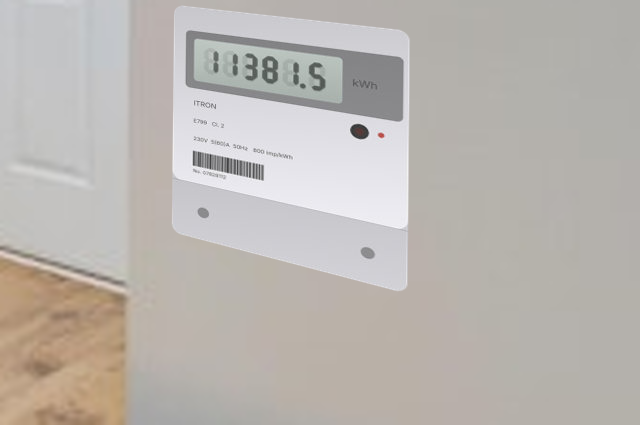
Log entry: kWh 11381.5
